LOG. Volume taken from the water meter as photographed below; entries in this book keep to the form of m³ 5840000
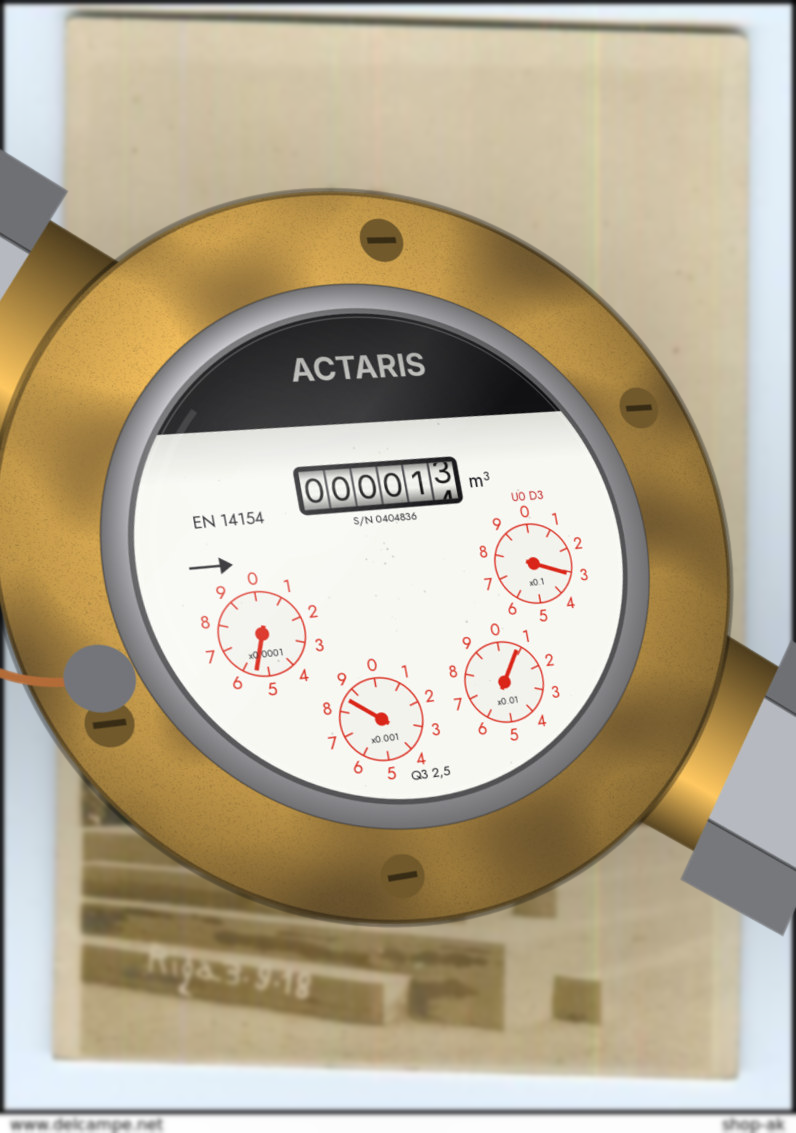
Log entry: m³ 13.3085
